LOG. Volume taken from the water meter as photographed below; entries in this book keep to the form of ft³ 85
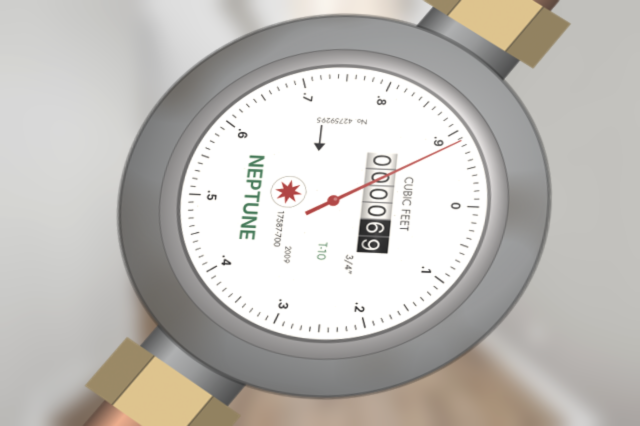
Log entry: ft³ 68.91
